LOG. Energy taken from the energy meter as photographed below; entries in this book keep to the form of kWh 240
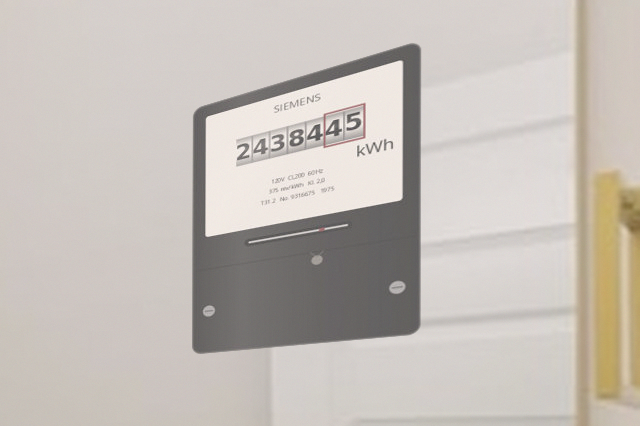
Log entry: kWh 24384.45
